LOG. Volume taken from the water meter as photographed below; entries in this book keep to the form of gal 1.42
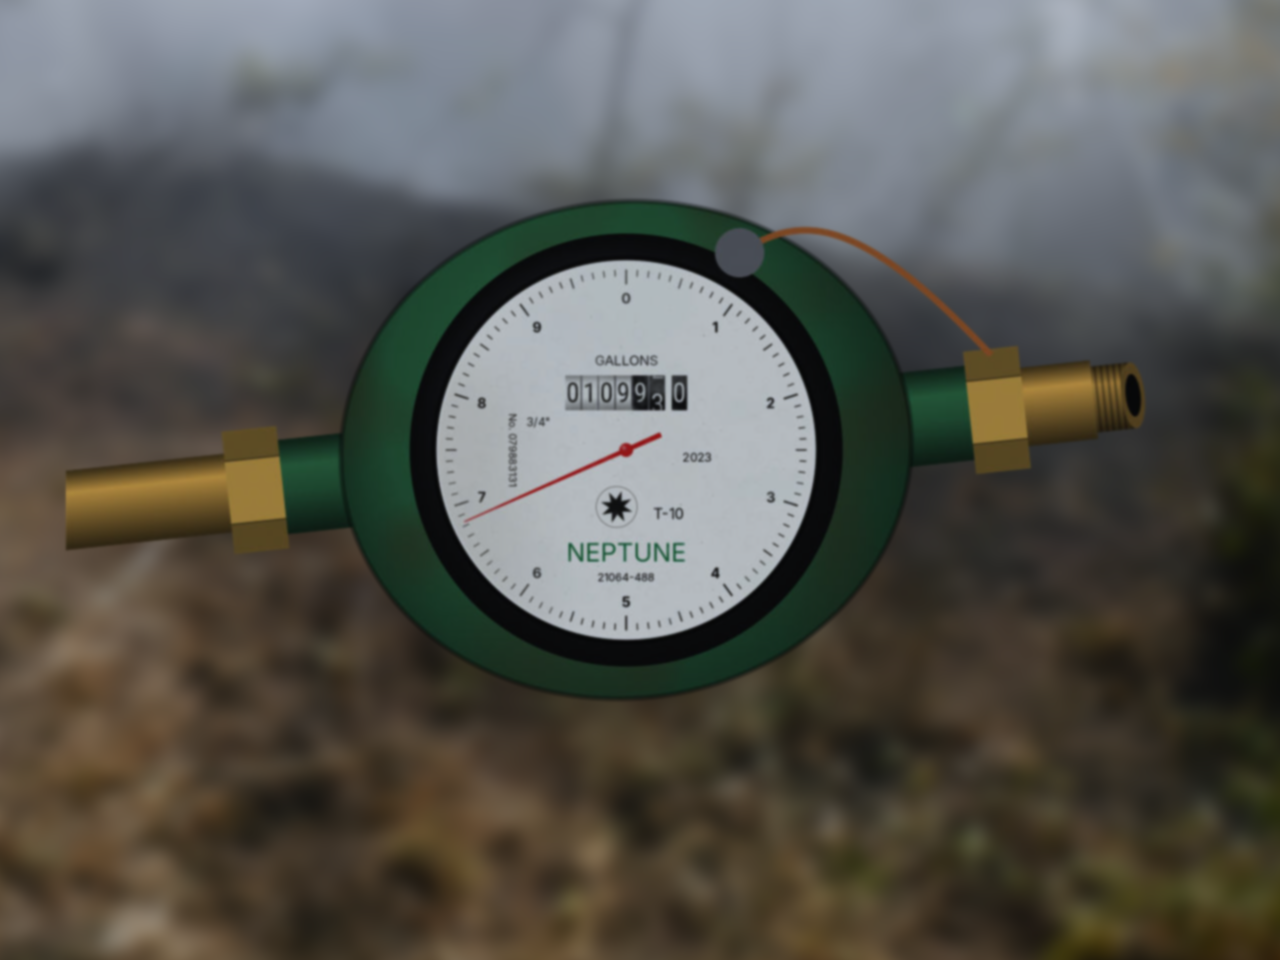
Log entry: gal 109926.8
